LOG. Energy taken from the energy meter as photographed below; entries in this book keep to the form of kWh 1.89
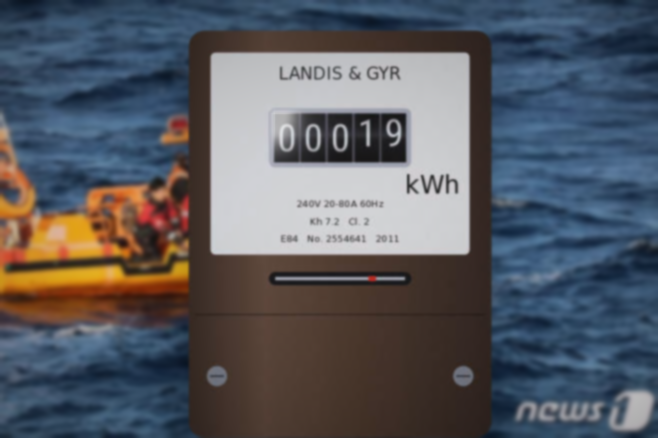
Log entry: kWh 19
